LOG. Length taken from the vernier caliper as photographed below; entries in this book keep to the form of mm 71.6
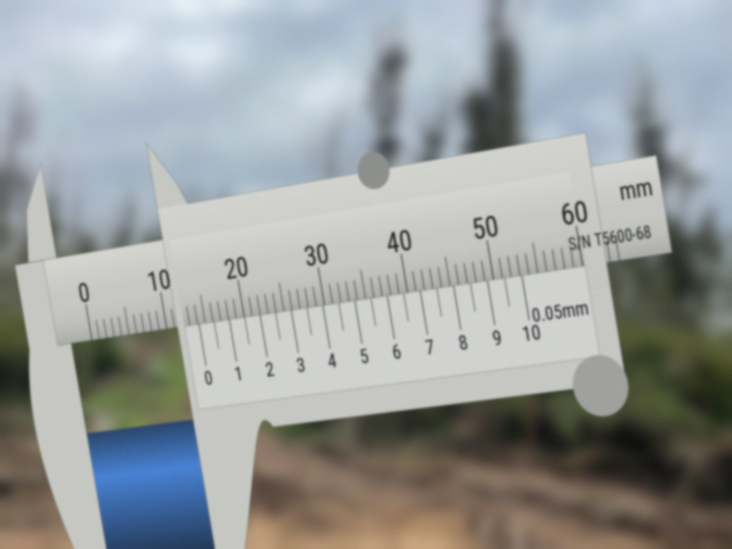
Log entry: mm 14.2
